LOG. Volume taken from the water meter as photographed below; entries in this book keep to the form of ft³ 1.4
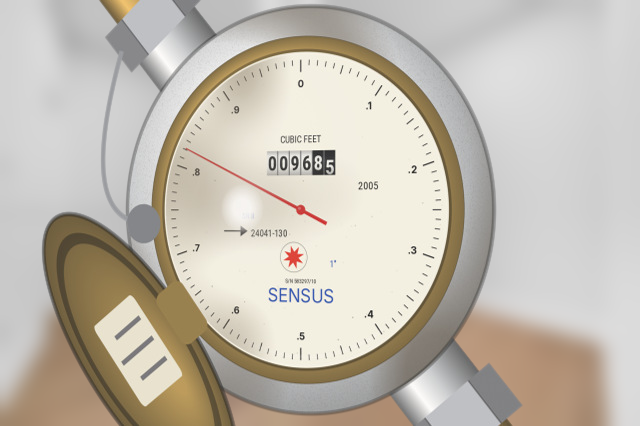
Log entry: ft³ 9684.82
